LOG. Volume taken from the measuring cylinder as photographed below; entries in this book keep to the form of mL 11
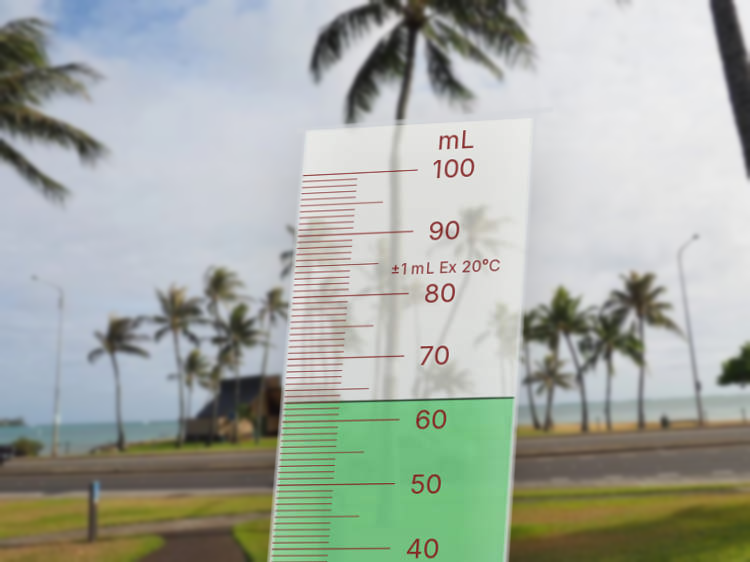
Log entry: mL 63
